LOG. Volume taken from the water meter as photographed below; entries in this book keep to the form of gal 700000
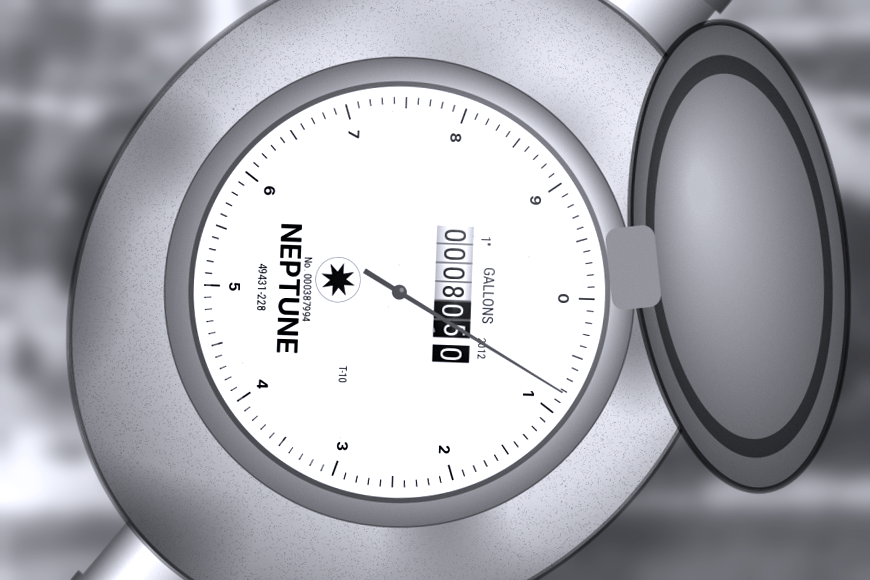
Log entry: gal 8050.8
